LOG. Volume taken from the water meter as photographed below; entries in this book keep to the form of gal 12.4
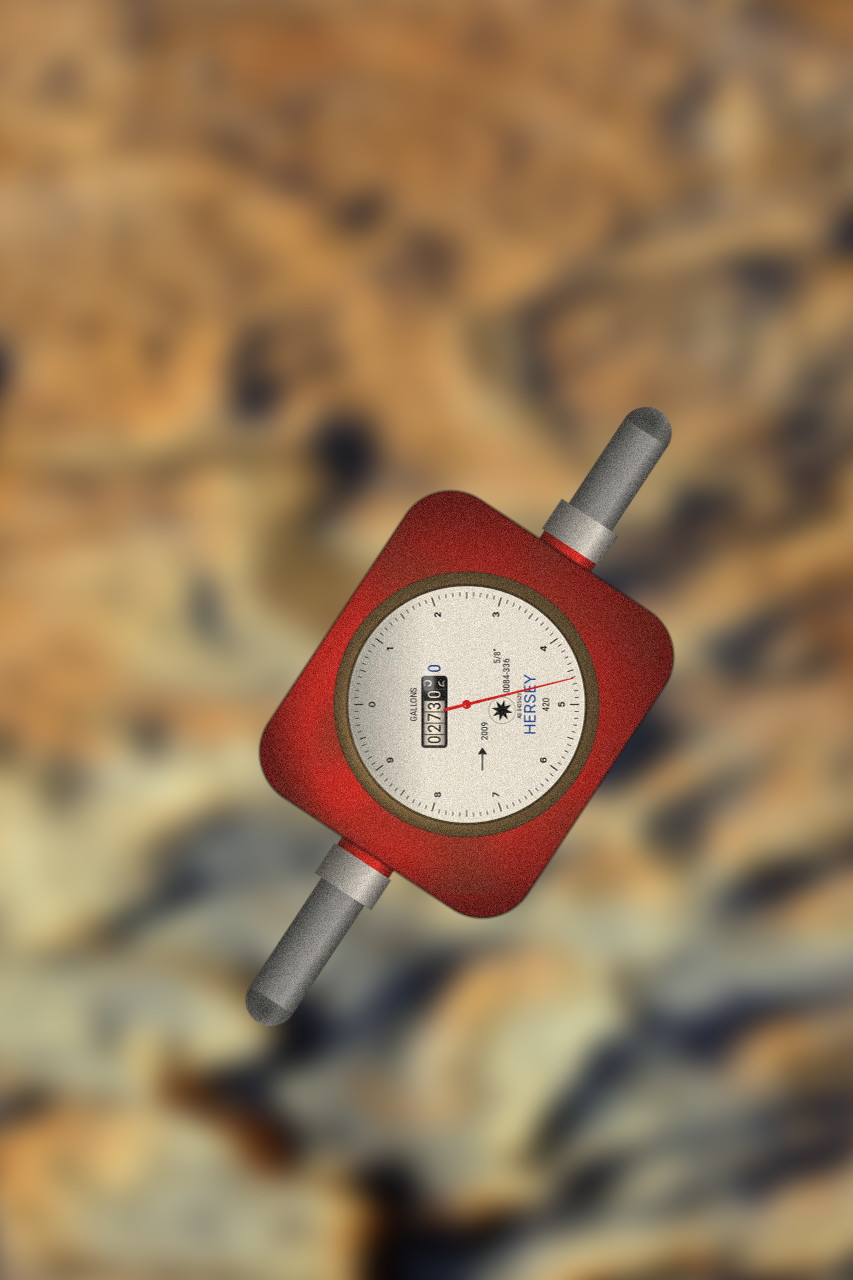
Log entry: gal 273054.6
